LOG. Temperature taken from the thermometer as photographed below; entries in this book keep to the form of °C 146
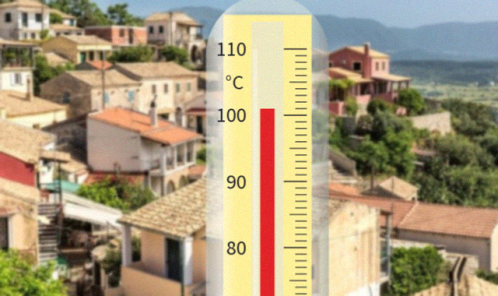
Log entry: °C 101
